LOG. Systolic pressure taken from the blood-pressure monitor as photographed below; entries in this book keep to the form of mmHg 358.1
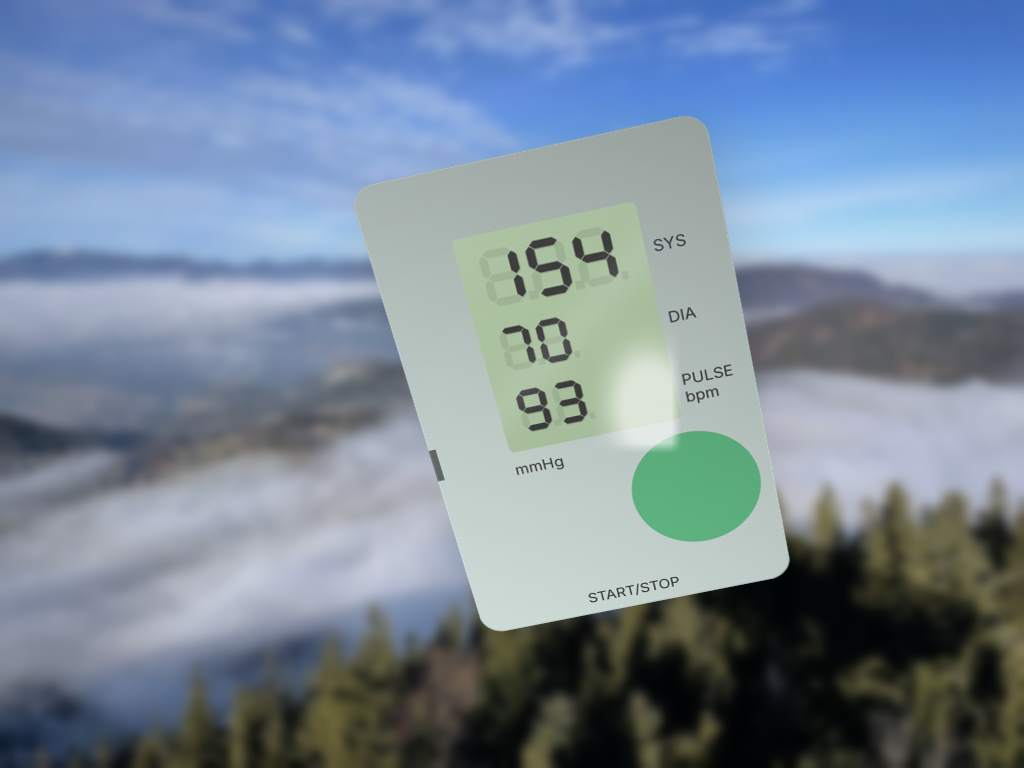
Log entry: mmHg 154
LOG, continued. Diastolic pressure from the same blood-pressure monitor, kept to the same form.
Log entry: mmHg 70
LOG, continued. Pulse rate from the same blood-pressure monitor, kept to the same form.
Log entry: bpm 93
